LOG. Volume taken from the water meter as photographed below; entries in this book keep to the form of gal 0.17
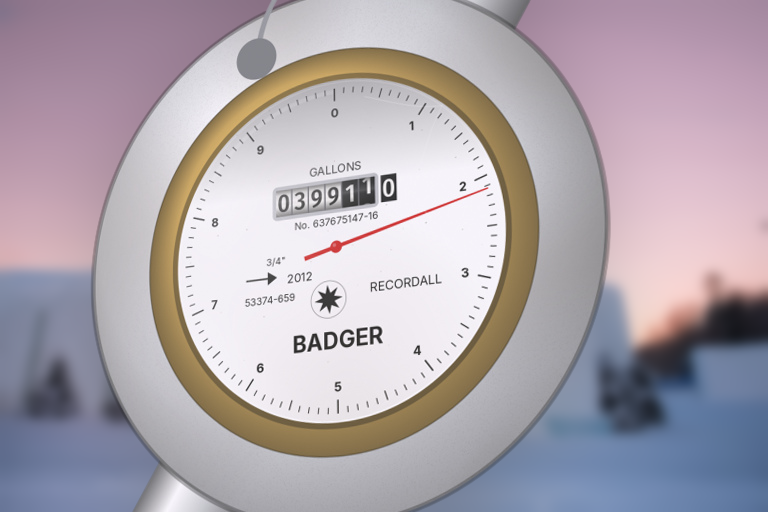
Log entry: gal 399112.1
